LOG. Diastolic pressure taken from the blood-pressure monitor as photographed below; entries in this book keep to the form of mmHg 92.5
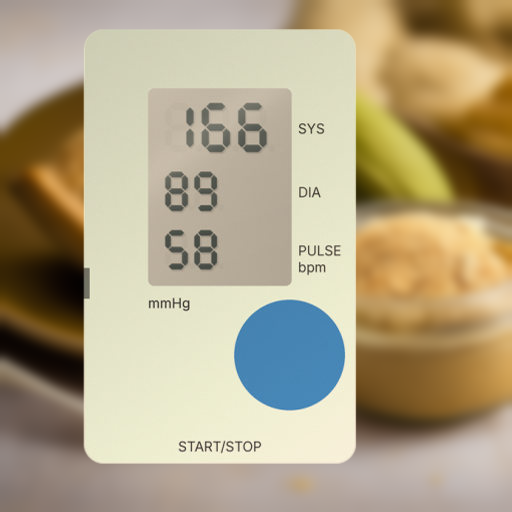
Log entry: mmHg 89
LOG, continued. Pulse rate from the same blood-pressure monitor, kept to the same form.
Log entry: bpm 58
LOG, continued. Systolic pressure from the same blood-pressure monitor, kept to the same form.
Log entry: mmHg 166
